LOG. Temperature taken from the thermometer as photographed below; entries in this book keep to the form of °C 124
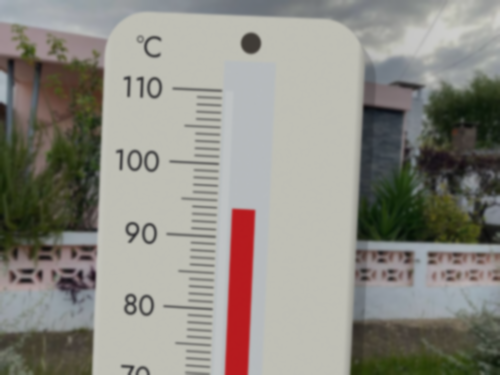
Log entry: °C 94
